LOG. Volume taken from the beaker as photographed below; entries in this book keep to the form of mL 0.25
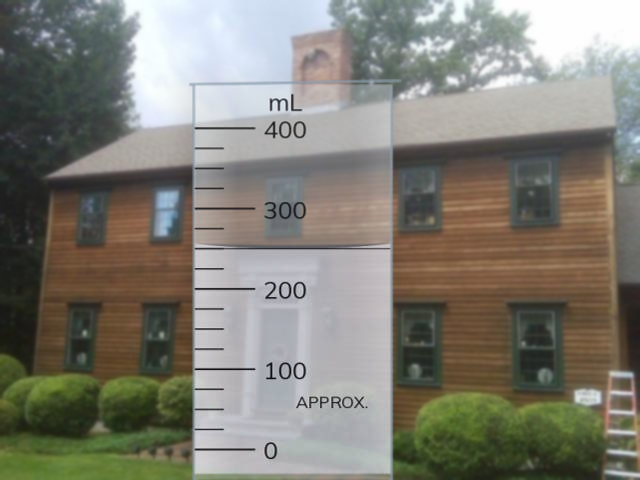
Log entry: mL 250
